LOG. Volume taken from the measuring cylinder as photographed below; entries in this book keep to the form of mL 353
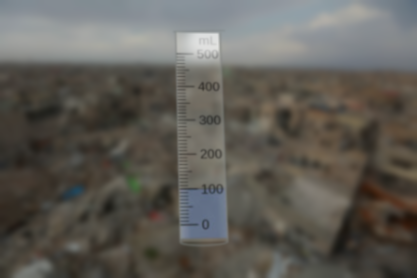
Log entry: mL 100
